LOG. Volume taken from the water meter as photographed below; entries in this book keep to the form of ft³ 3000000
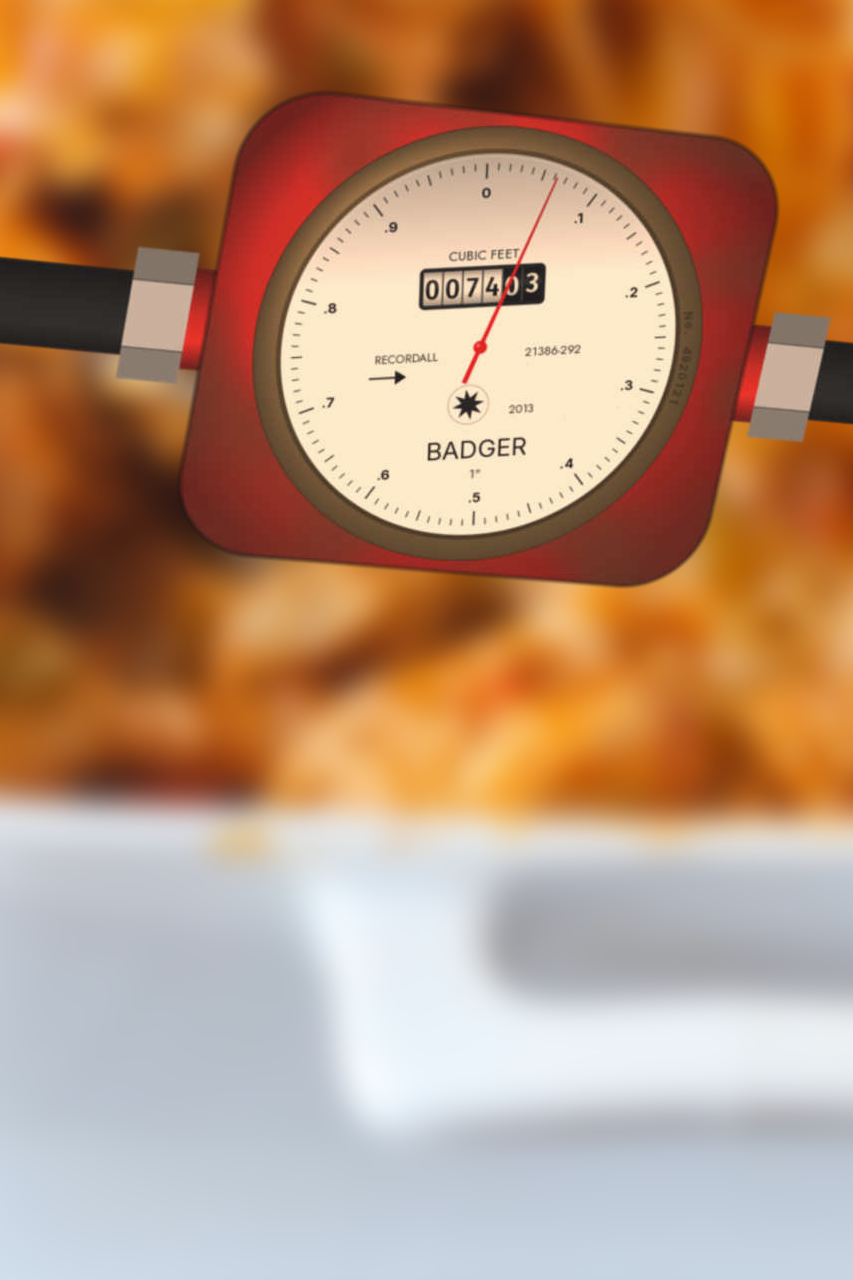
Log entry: ft³ 7403.06
